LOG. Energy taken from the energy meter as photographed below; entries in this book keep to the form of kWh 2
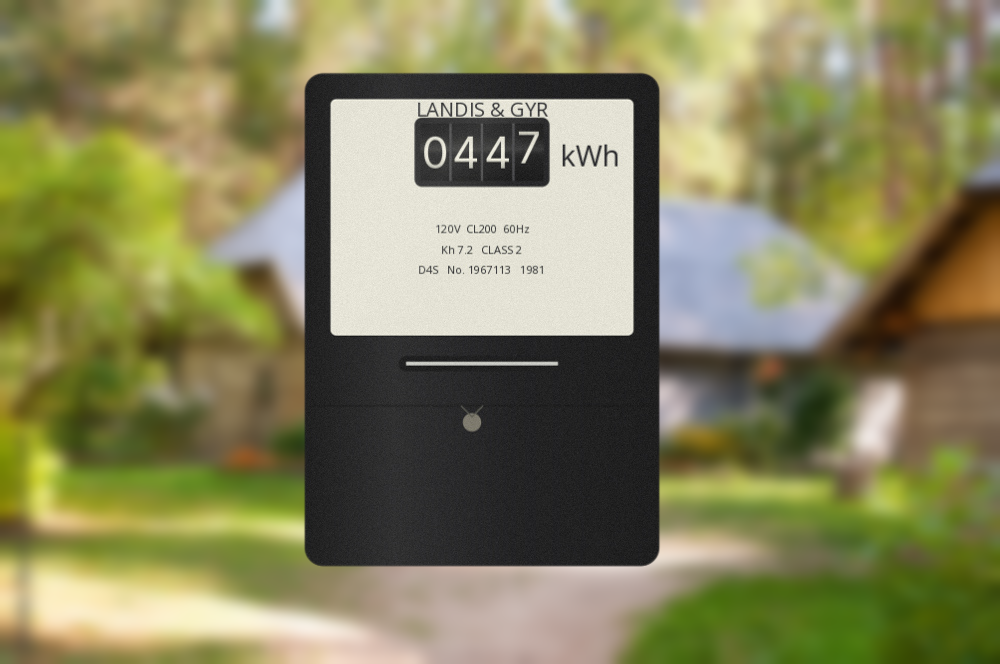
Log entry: kWh 447
